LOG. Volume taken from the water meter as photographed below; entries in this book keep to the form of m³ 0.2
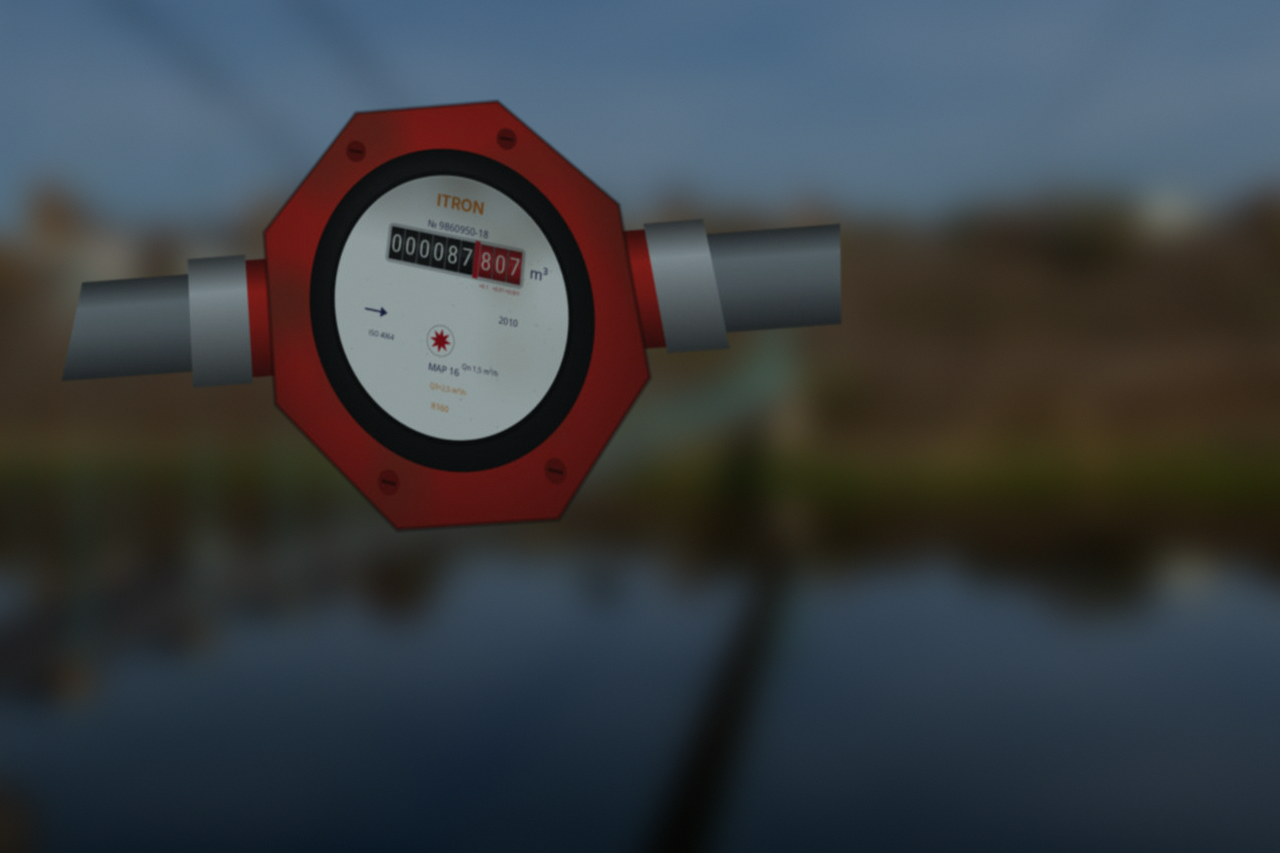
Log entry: m³ 87.807
